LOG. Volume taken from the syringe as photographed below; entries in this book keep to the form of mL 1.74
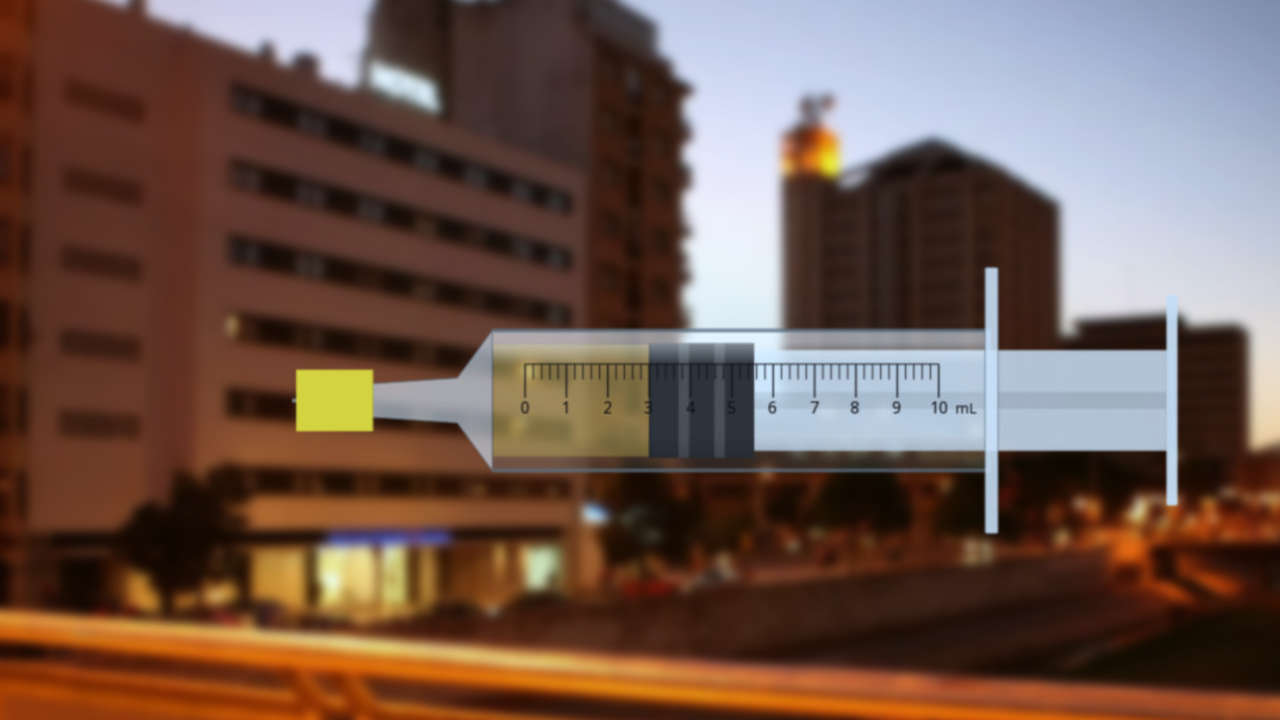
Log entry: mL 3
